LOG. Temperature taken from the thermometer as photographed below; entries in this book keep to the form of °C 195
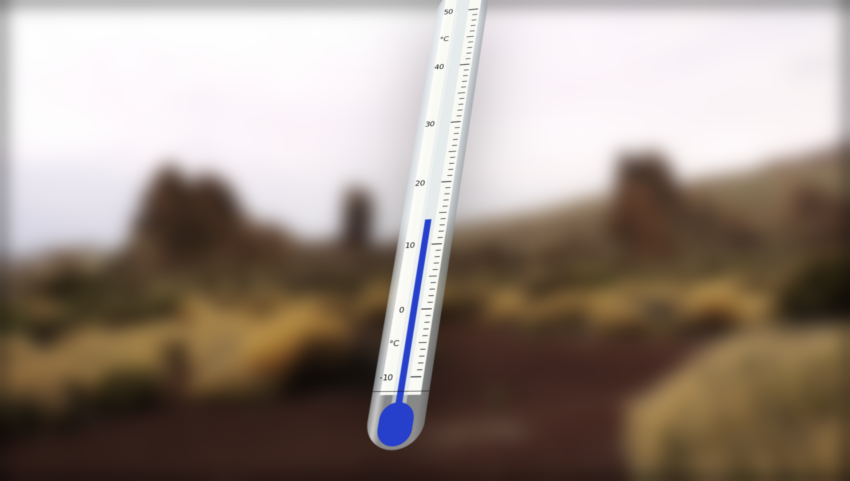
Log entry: °C 14
